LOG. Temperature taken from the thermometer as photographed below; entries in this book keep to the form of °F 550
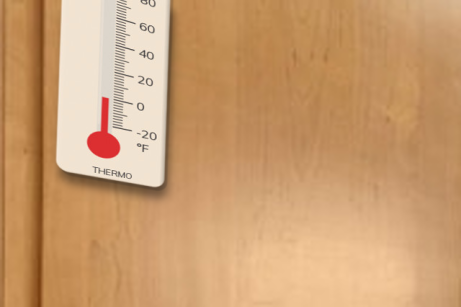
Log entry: °F 0
